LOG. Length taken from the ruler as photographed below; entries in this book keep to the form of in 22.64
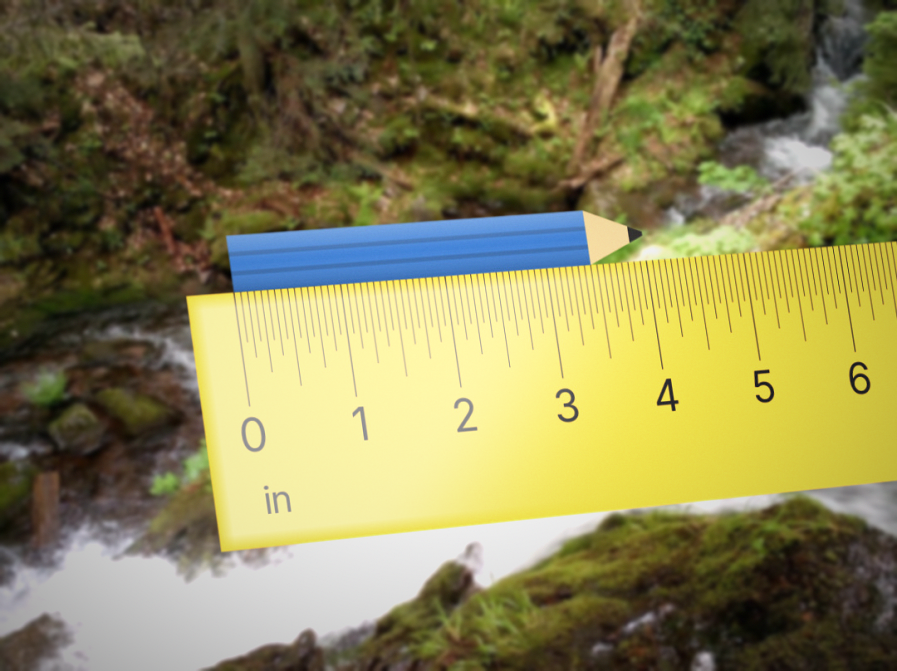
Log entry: in 4
